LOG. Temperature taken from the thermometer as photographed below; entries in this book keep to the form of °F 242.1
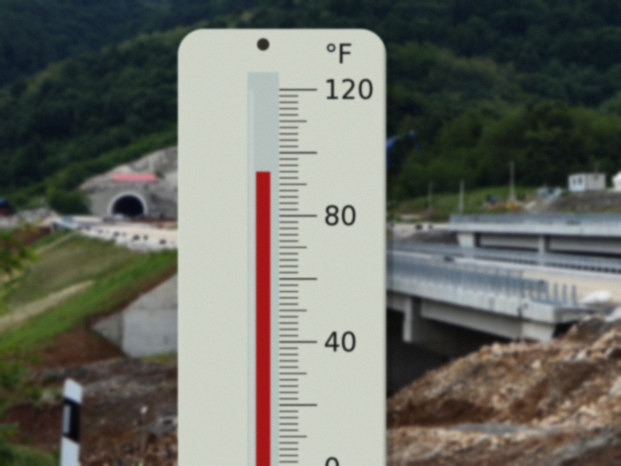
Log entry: °F 94
